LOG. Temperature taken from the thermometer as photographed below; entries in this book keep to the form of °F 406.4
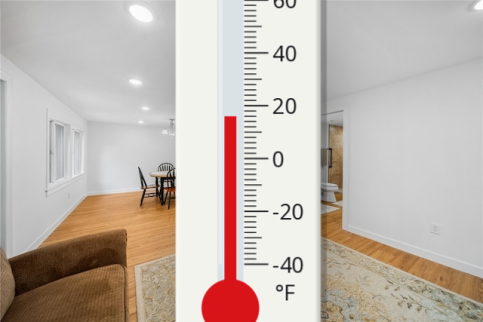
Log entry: °F 16
